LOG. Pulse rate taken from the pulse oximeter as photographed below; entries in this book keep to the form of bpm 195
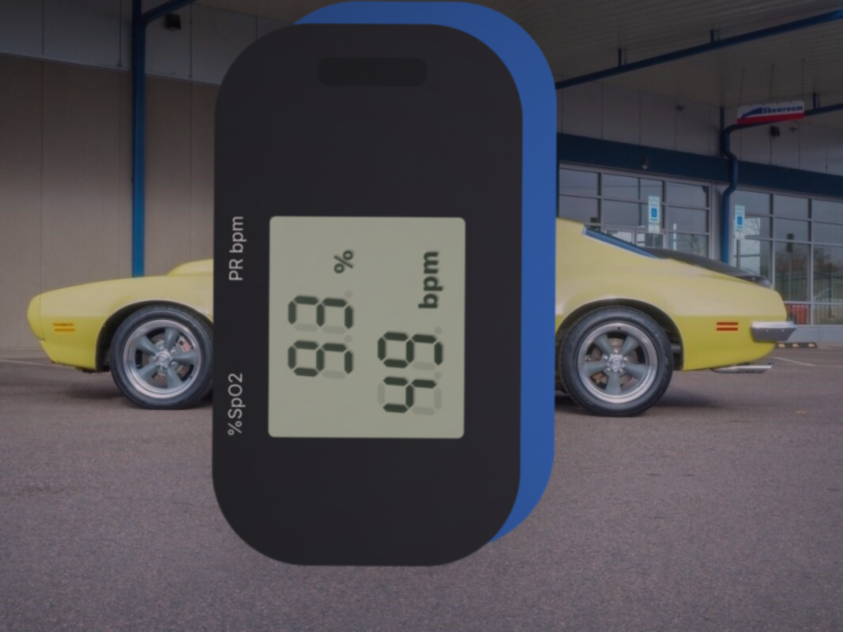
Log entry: bpm 49
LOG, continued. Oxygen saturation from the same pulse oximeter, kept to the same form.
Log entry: % 93
